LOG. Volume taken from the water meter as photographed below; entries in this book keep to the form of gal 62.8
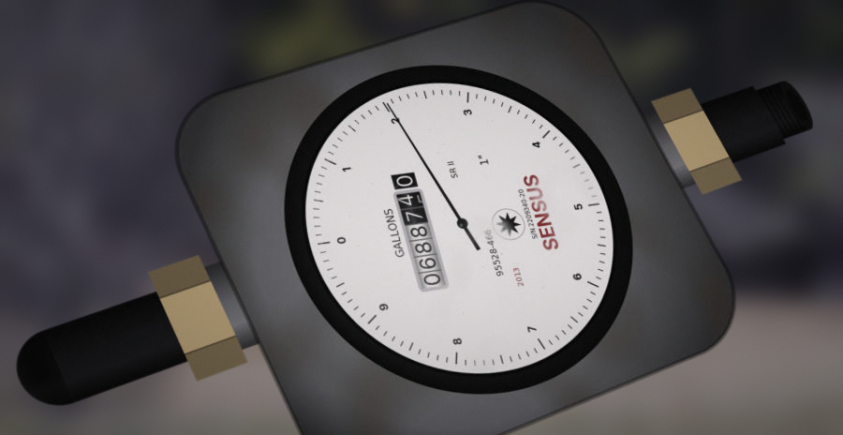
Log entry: gal 688742.0
